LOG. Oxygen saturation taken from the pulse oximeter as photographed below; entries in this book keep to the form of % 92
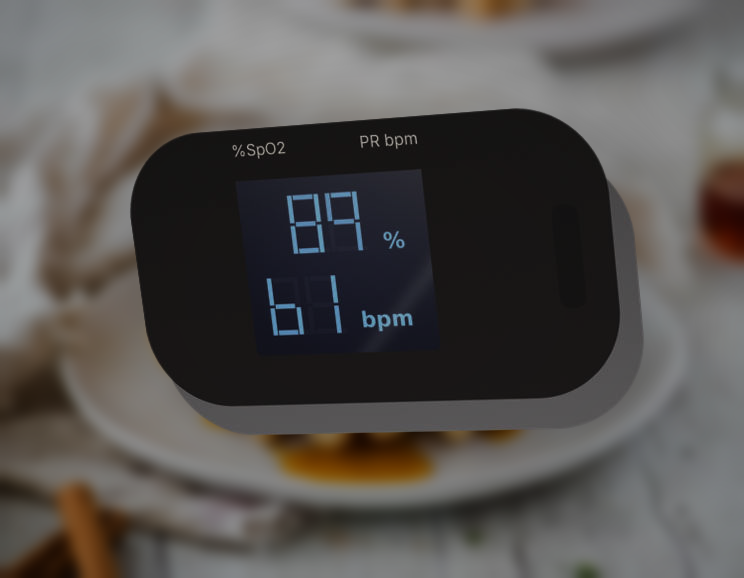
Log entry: % 89
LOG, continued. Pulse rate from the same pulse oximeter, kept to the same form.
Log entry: bpm 61
